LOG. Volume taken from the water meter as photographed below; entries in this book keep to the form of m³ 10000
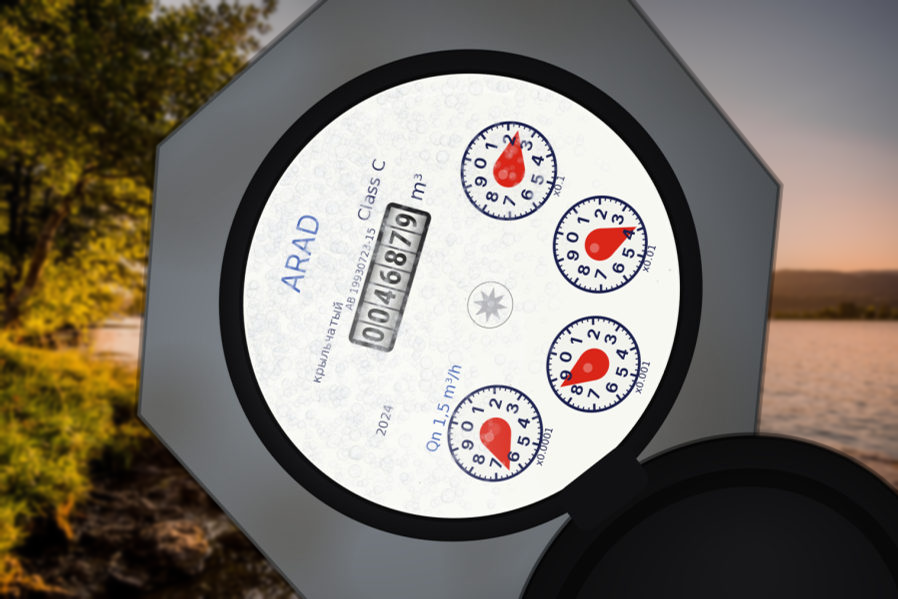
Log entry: m³ 46879.2386
